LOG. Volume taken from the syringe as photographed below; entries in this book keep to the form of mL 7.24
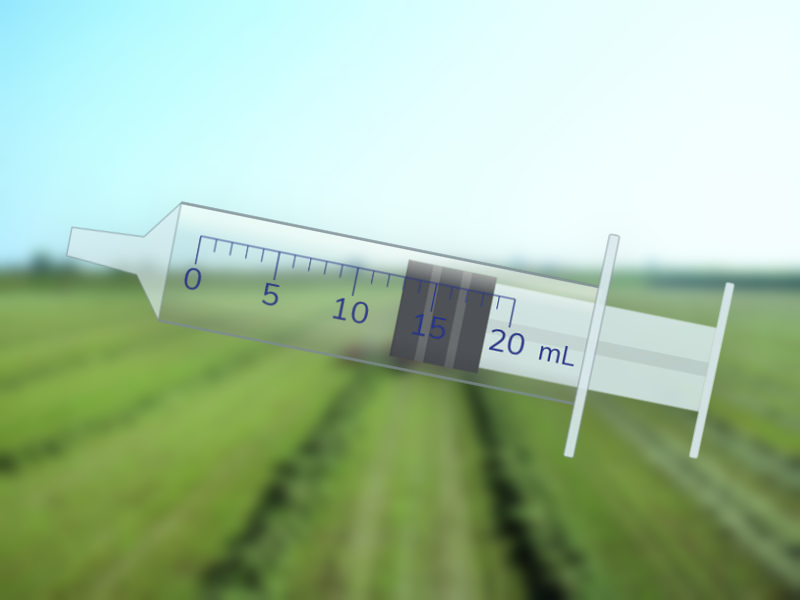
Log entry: mL 13
